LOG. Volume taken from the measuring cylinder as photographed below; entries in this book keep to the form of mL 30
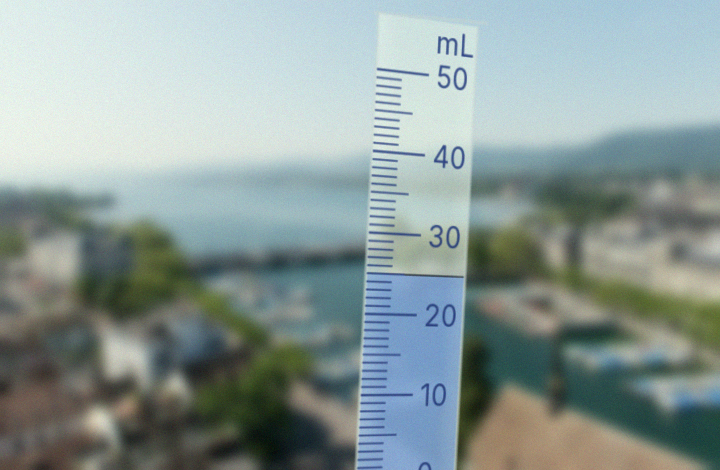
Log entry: mL 25
